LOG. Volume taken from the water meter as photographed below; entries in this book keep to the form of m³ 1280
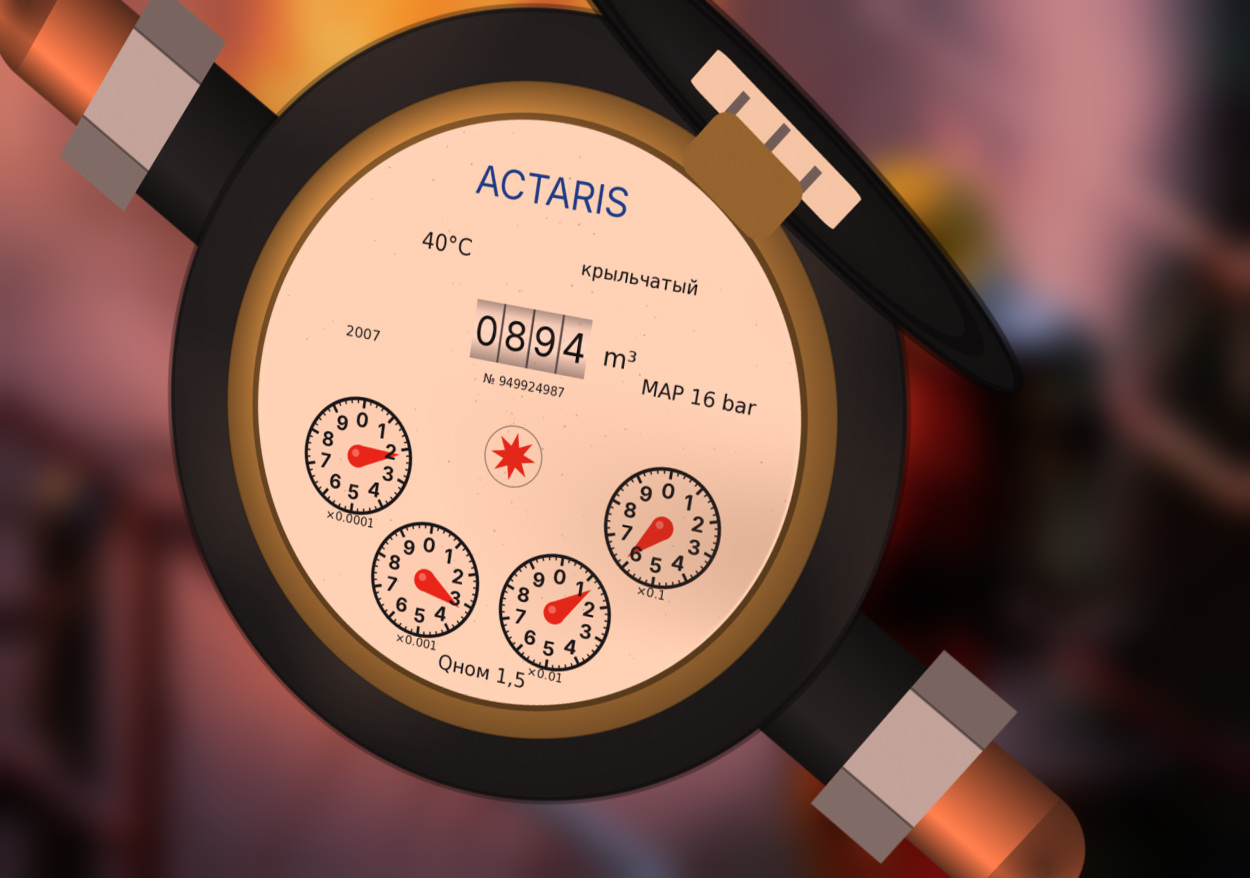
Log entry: m³ 894.6132
